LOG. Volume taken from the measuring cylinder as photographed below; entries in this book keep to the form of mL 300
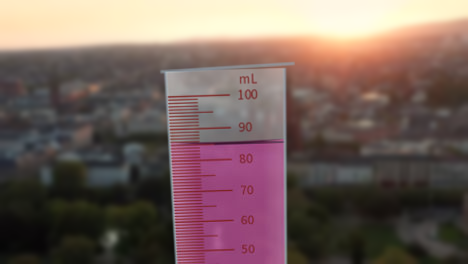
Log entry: mL 85
